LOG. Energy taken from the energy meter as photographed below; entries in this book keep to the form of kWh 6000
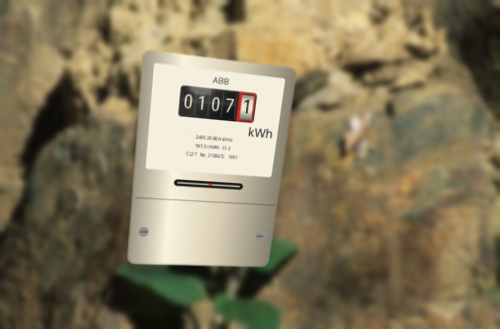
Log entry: kWh 107.1
